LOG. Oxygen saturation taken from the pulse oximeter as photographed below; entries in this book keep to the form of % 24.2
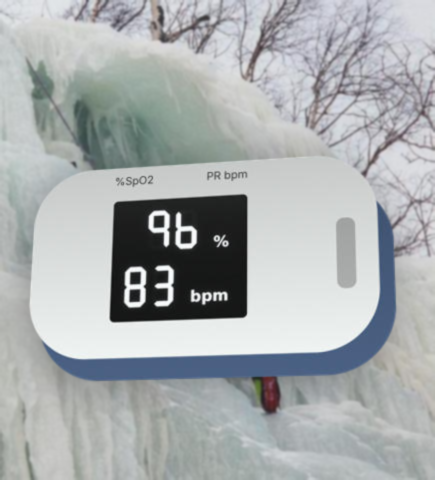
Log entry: % 96
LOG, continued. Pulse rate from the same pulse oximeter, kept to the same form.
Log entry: bpm 83
